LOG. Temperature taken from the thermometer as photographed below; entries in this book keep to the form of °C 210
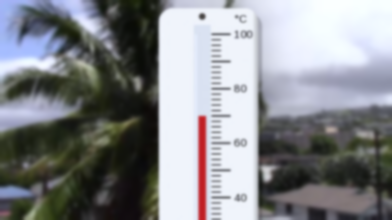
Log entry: °C 70
